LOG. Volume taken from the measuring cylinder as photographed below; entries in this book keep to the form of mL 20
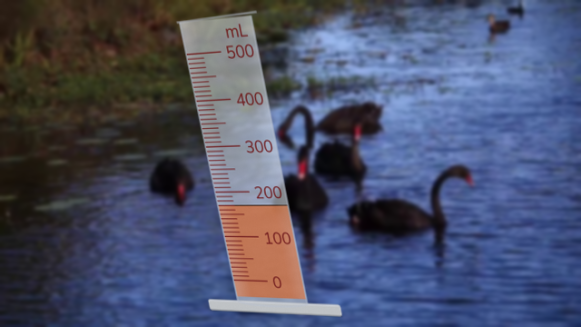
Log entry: mL 170
